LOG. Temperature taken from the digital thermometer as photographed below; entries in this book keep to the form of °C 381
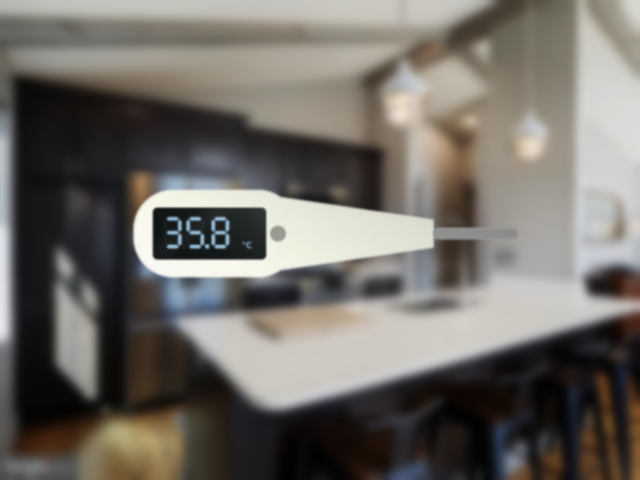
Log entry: °C 35.8
